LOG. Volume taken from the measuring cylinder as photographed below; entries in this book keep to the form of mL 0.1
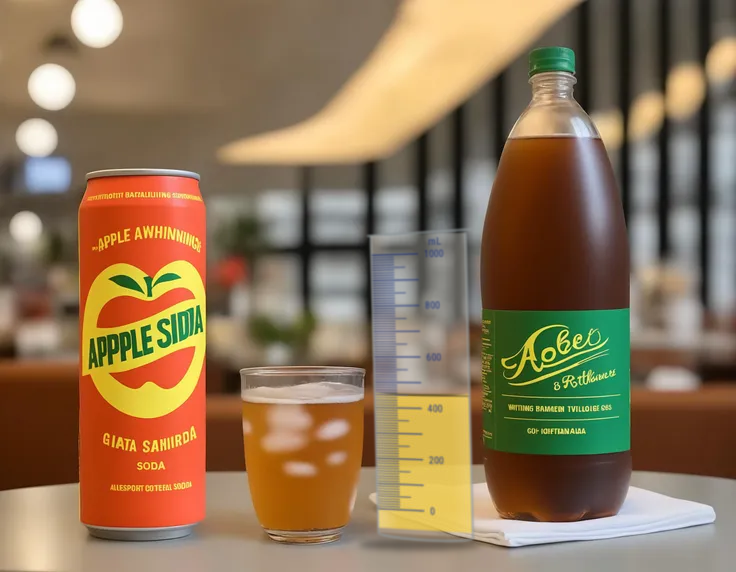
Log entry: mL 450
